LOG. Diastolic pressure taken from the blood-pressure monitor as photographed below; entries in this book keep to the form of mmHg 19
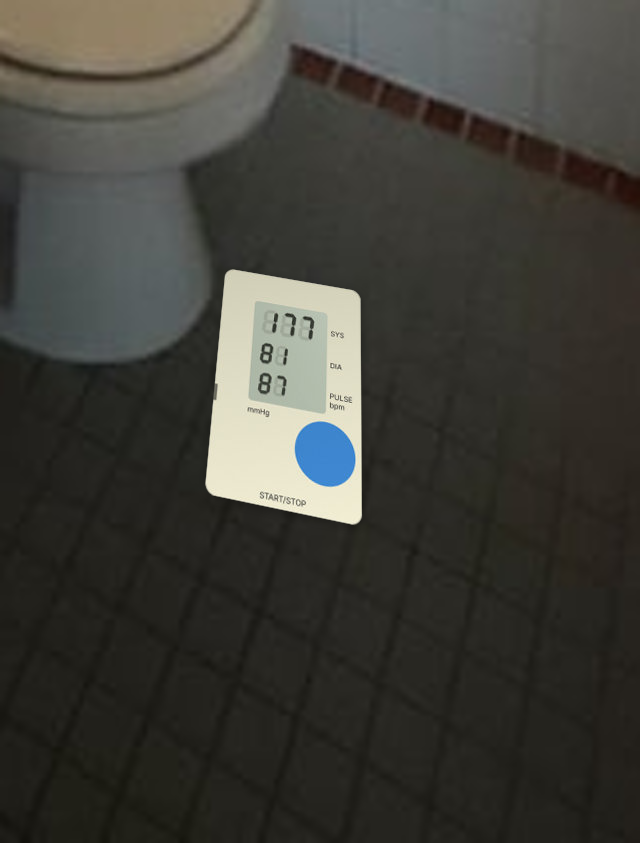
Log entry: mmHg 81
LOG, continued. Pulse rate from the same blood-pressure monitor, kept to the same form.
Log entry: bpm 87
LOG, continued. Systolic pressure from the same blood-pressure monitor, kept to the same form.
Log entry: mmHg 177
